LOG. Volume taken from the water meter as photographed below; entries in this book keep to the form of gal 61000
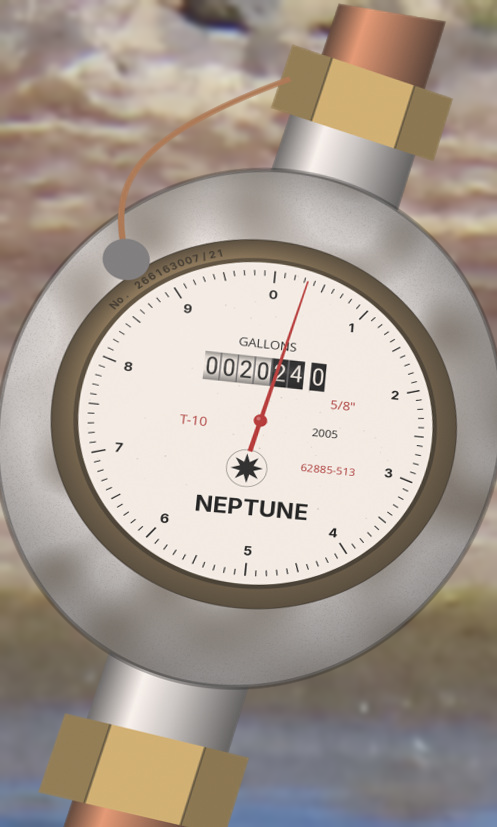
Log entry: gal 20240.3
